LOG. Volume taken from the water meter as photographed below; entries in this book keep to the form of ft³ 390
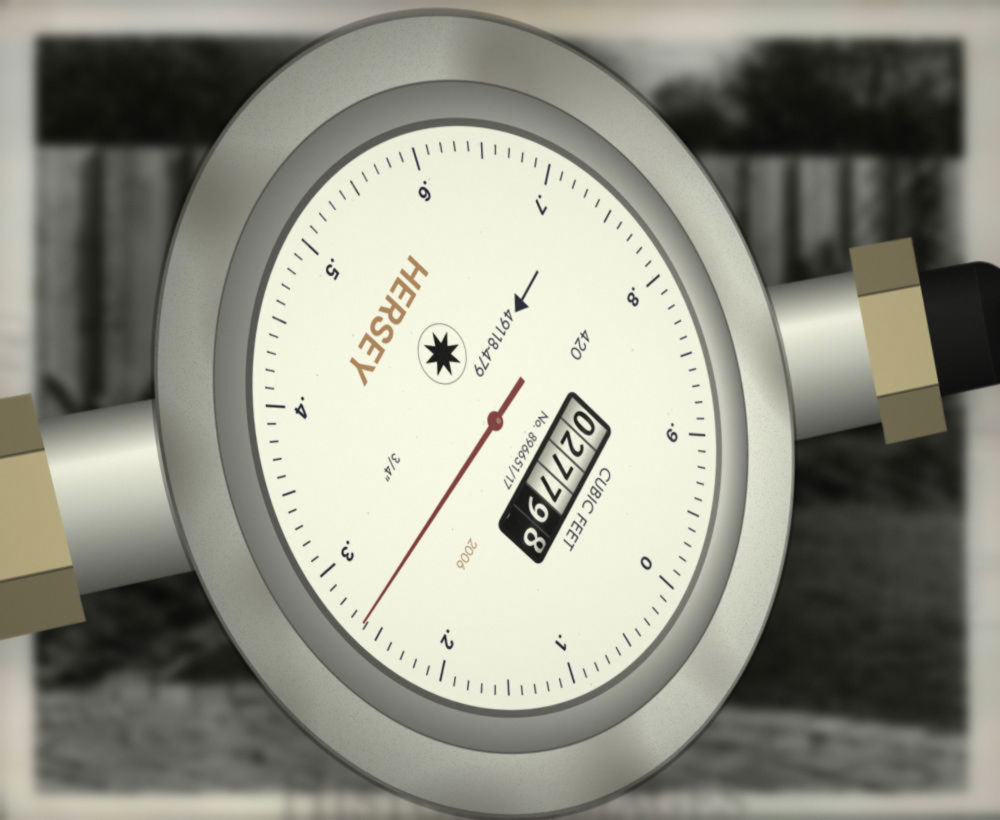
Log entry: ft³ 27798.26
